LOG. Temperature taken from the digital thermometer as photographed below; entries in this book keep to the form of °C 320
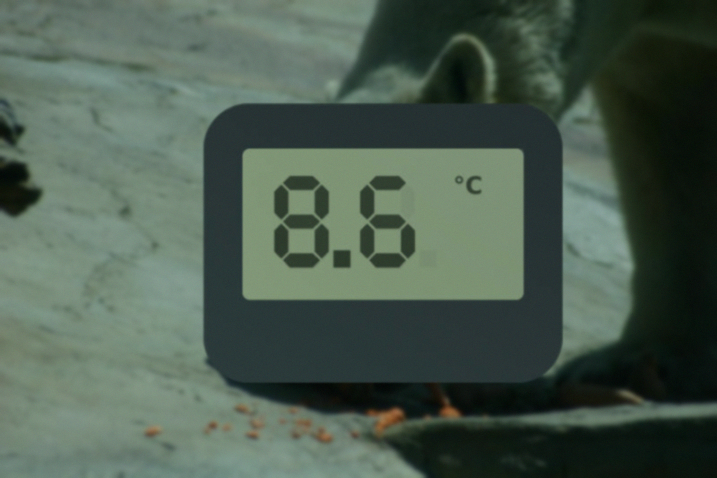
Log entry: °C 8.6
